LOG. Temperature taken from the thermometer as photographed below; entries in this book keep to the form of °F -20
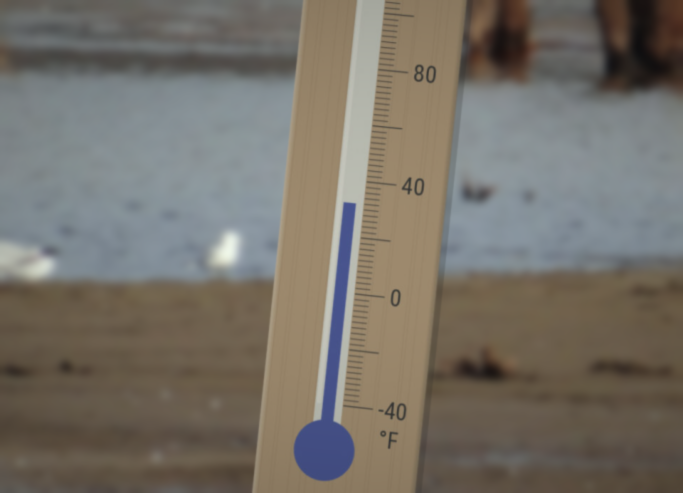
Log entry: °F 32
